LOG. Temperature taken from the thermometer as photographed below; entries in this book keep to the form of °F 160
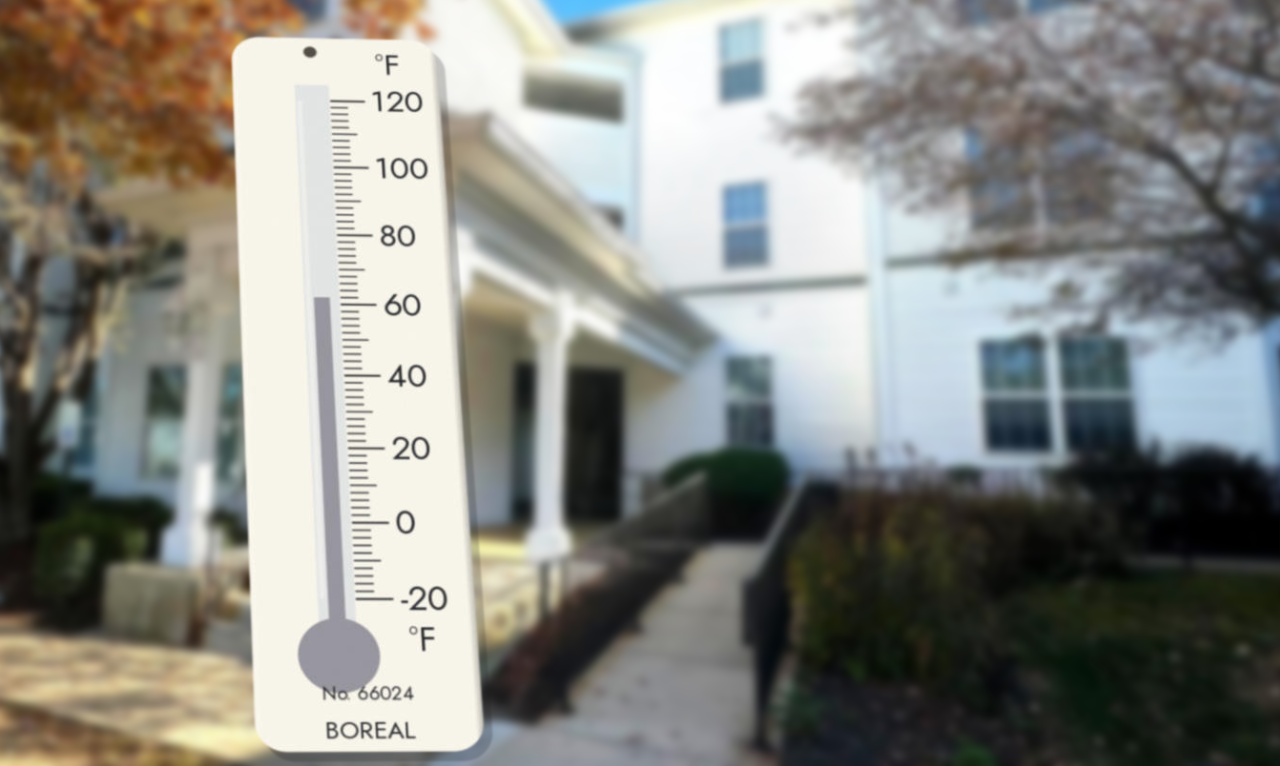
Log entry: °F 62
